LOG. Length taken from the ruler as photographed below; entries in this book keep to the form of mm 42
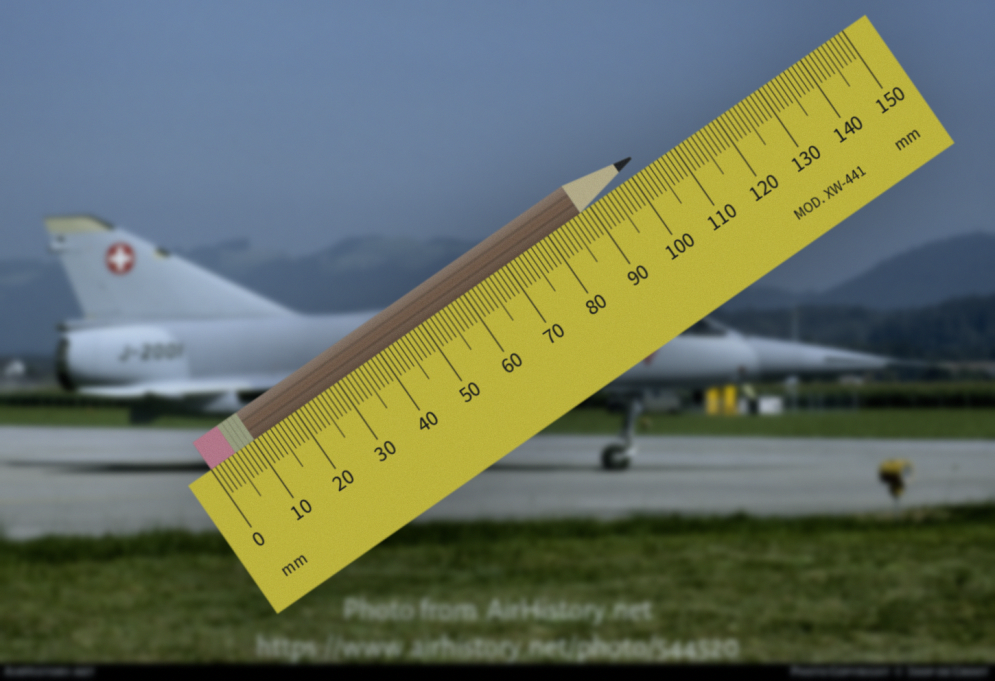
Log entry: mm 102
